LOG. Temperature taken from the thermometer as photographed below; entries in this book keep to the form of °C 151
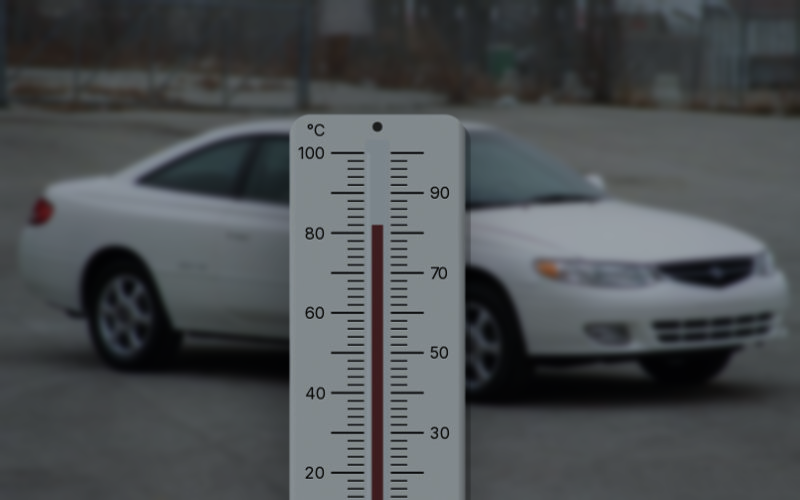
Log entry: °C 82
